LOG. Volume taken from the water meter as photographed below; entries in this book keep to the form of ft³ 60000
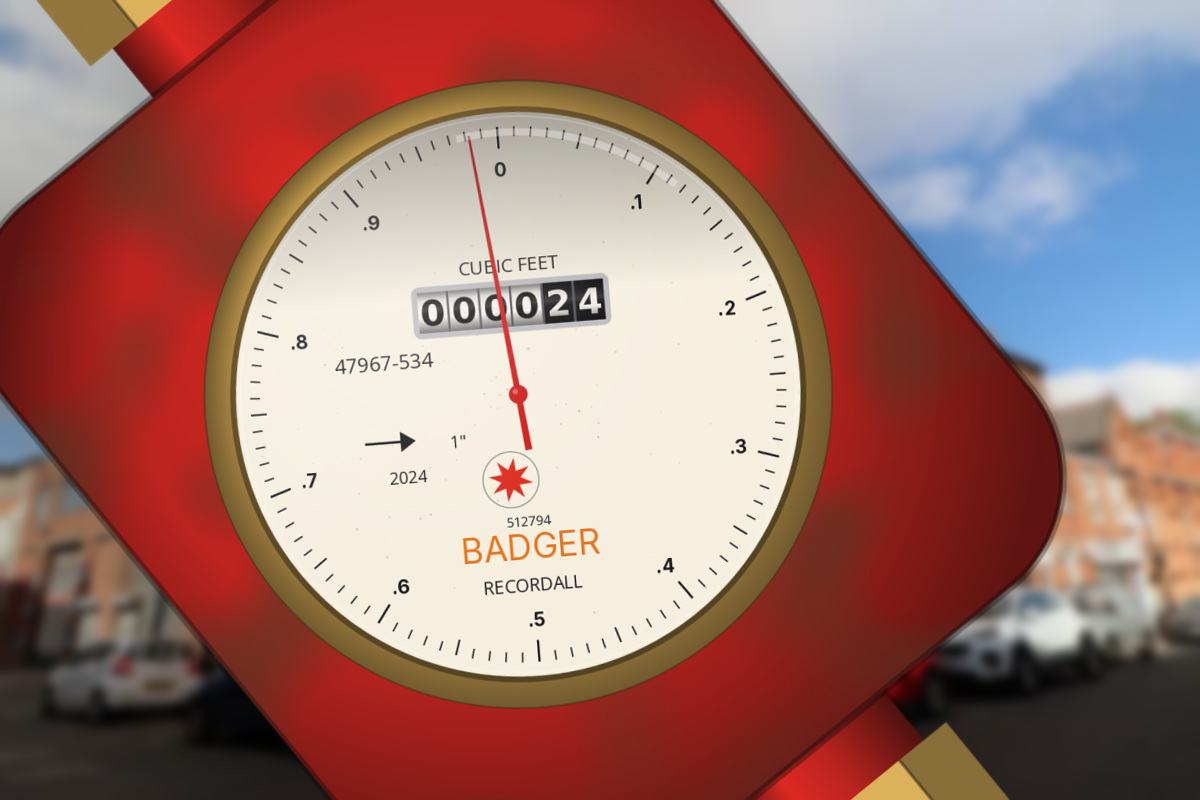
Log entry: ft³ 23.98
